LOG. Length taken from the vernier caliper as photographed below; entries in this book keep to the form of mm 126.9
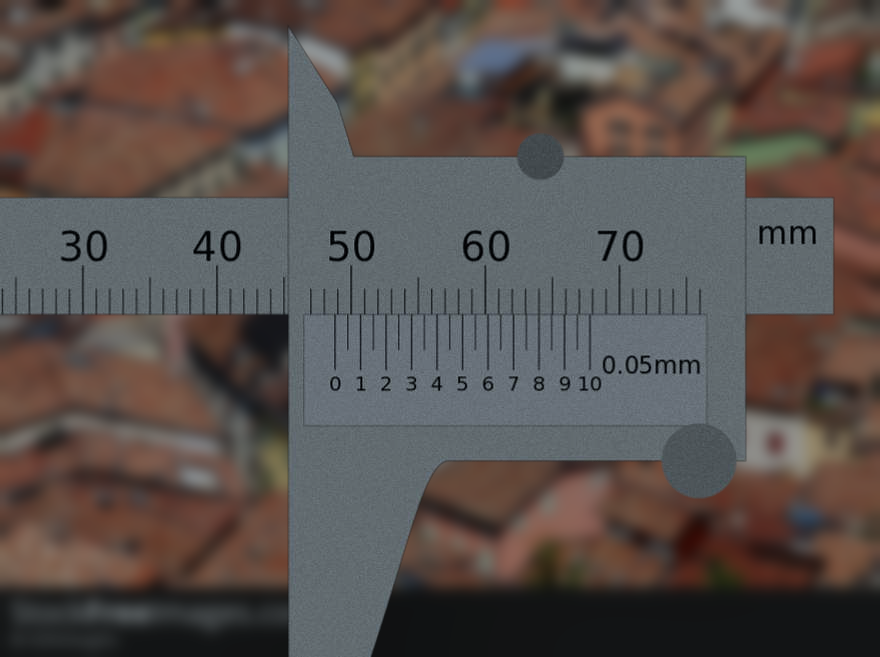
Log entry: mm 48.8
